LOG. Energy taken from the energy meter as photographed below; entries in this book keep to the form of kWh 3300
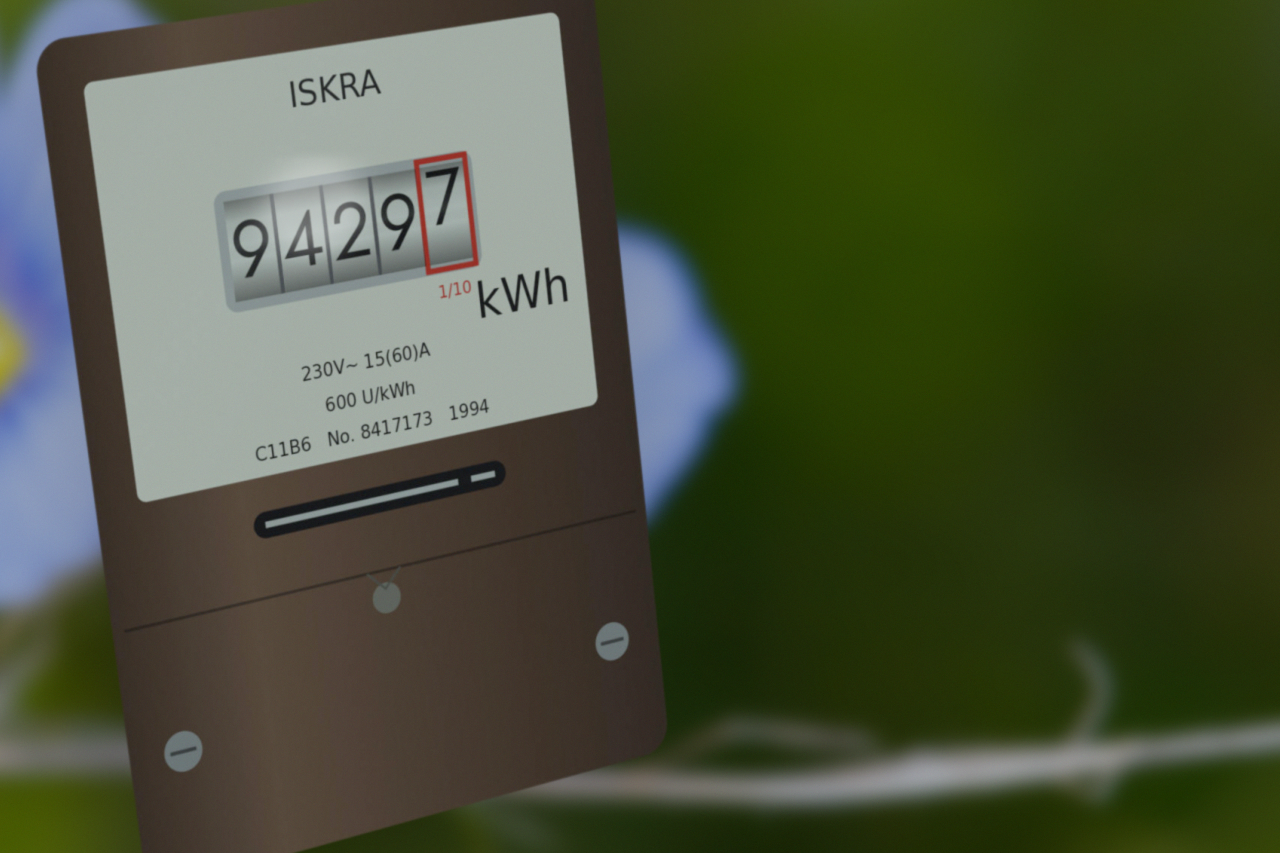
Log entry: kWh 9429.7
